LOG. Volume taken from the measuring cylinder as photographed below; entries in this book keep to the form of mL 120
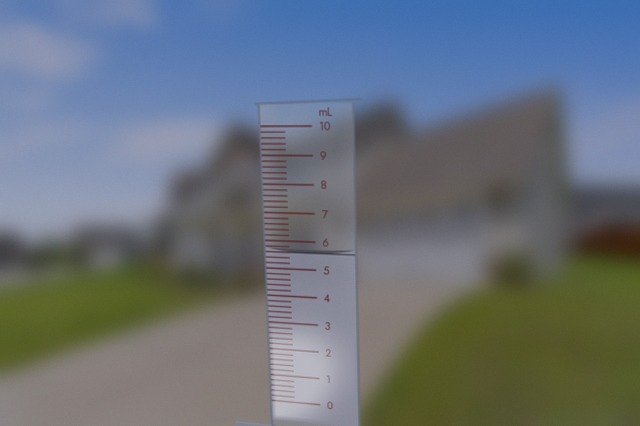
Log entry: mL 5.6
